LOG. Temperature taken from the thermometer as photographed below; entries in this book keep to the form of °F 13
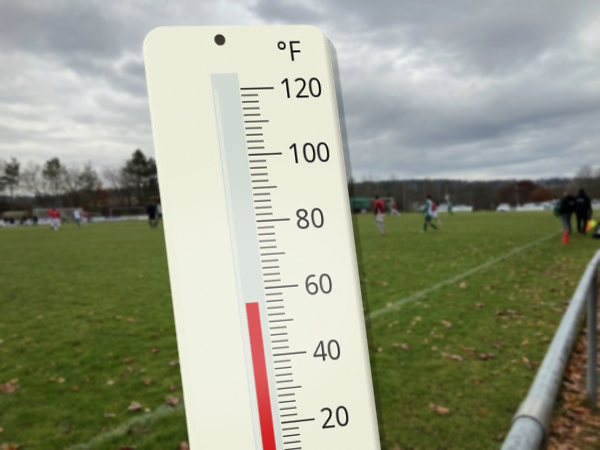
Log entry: °F 56
